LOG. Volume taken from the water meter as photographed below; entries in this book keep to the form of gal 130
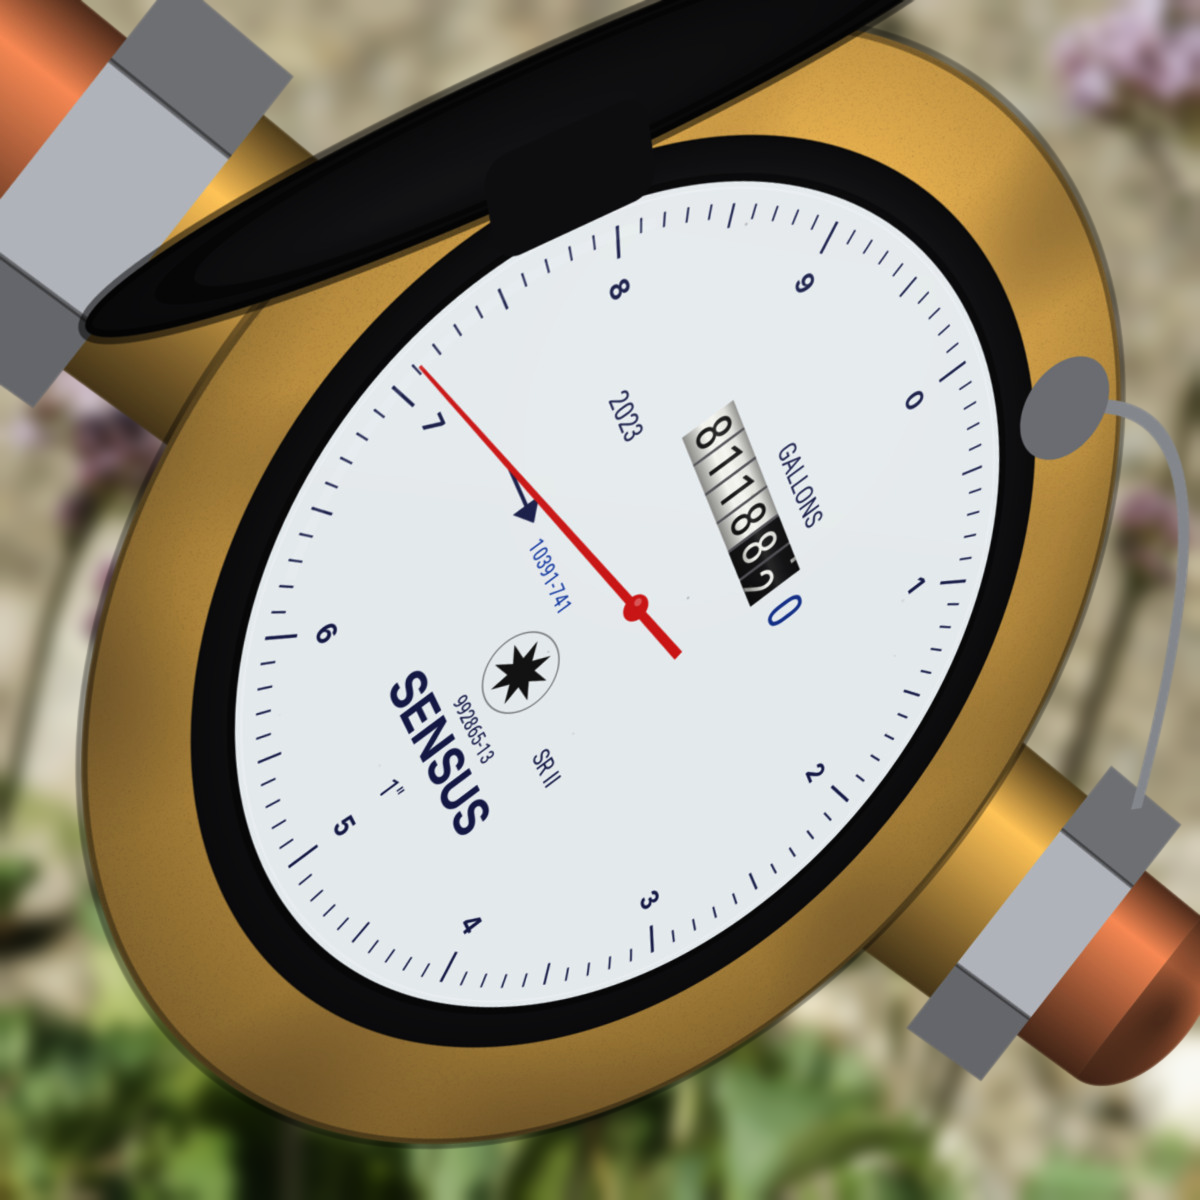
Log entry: gal 8118817.1
